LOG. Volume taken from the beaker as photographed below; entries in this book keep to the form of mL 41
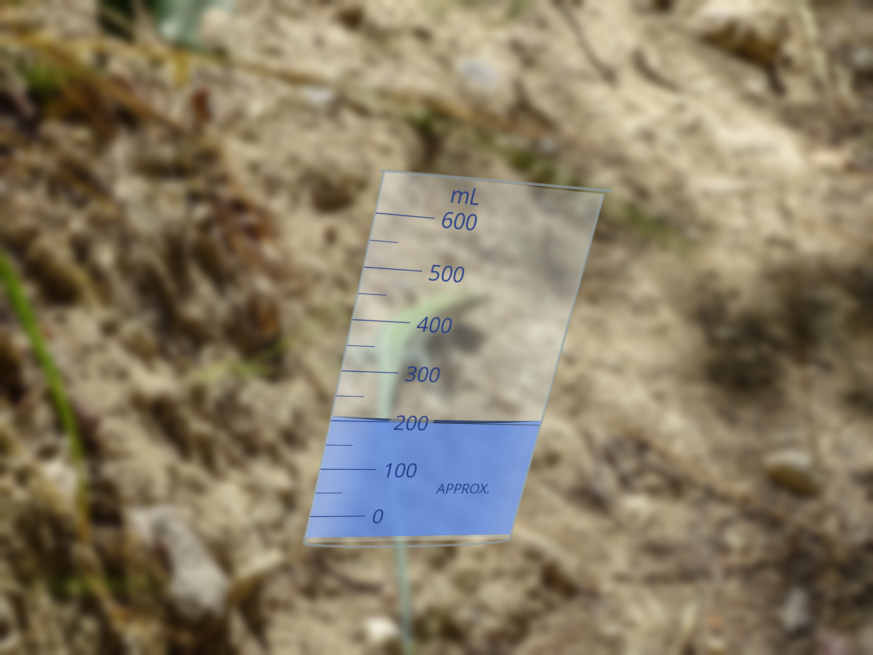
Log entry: mL 200
